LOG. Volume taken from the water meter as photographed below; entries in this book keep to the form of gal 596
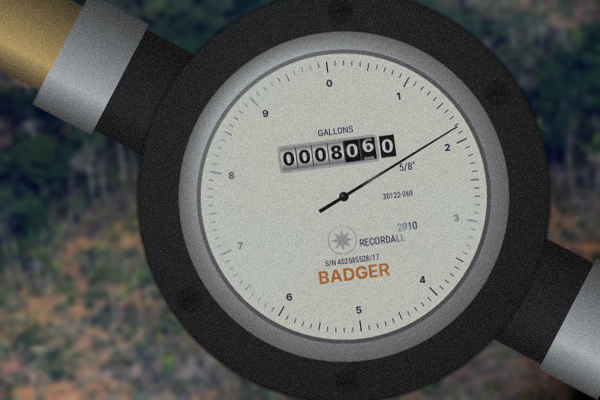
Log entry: gal 8061.8
